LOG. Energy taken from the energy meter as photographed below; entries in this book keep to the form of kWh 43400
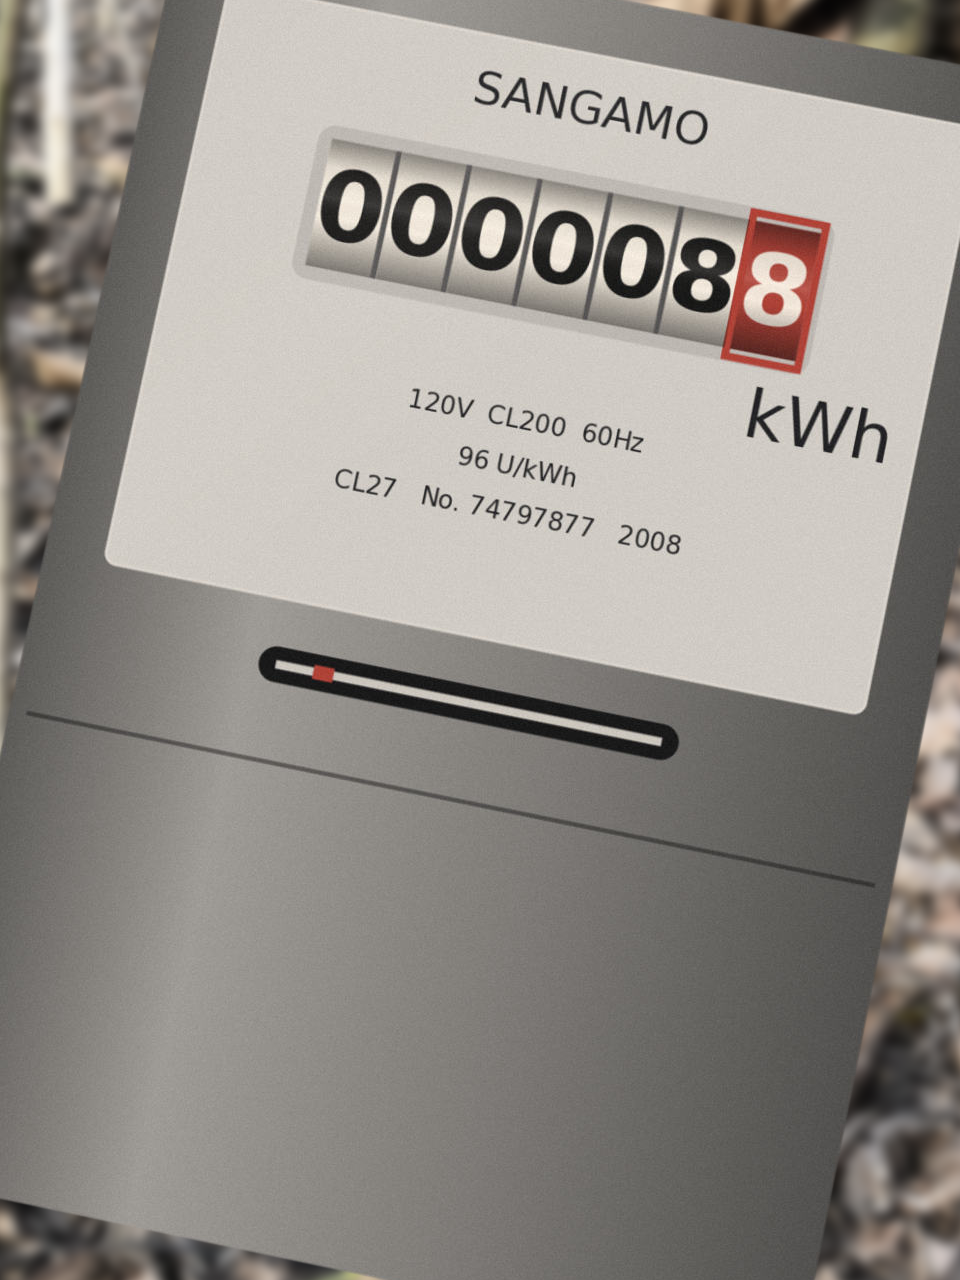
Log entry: kWh 8.8
